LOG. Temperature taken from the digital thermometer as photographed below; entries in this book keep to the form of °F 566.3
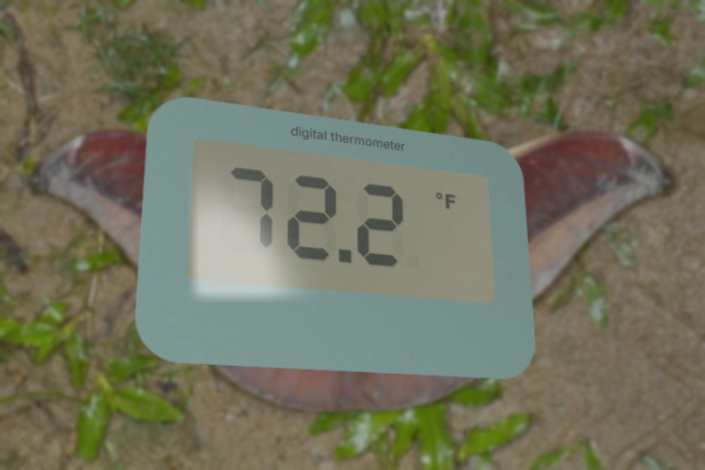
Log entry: °F 72.2
